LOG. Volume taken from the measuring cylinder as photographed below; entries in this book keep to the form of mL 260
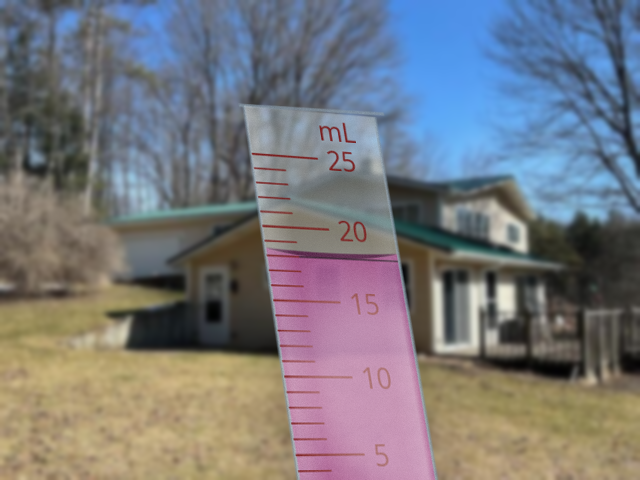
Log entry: mL 18
